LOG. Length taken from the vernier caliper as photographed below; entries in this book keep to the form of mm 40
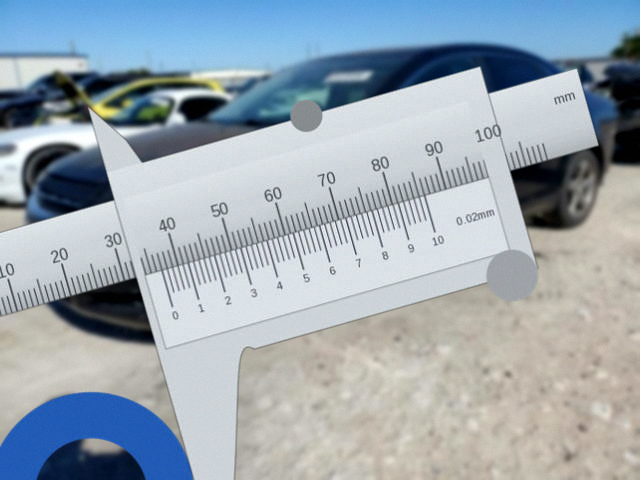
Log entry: mm 37.0
